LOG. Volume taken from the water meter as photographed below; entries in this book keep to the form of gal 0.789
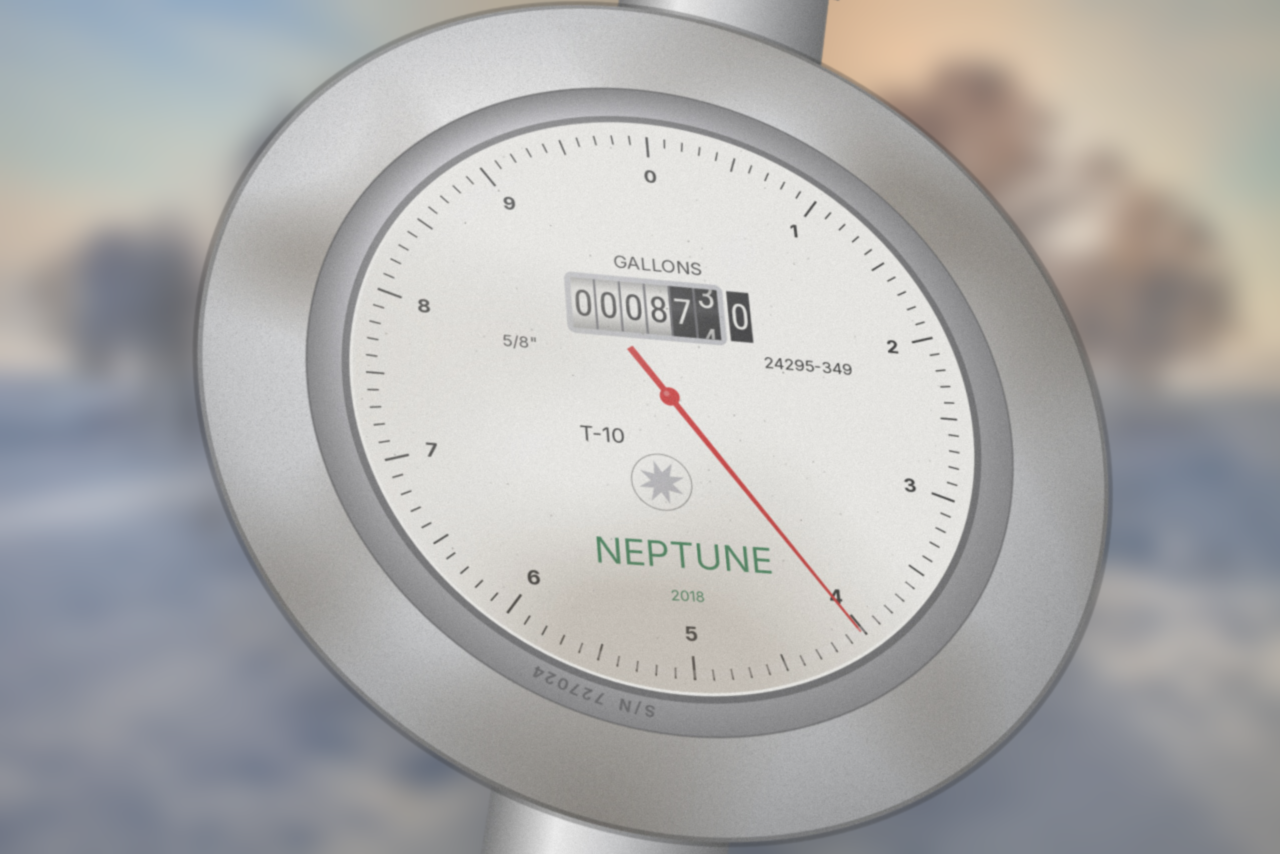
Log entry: gal 8734.0
